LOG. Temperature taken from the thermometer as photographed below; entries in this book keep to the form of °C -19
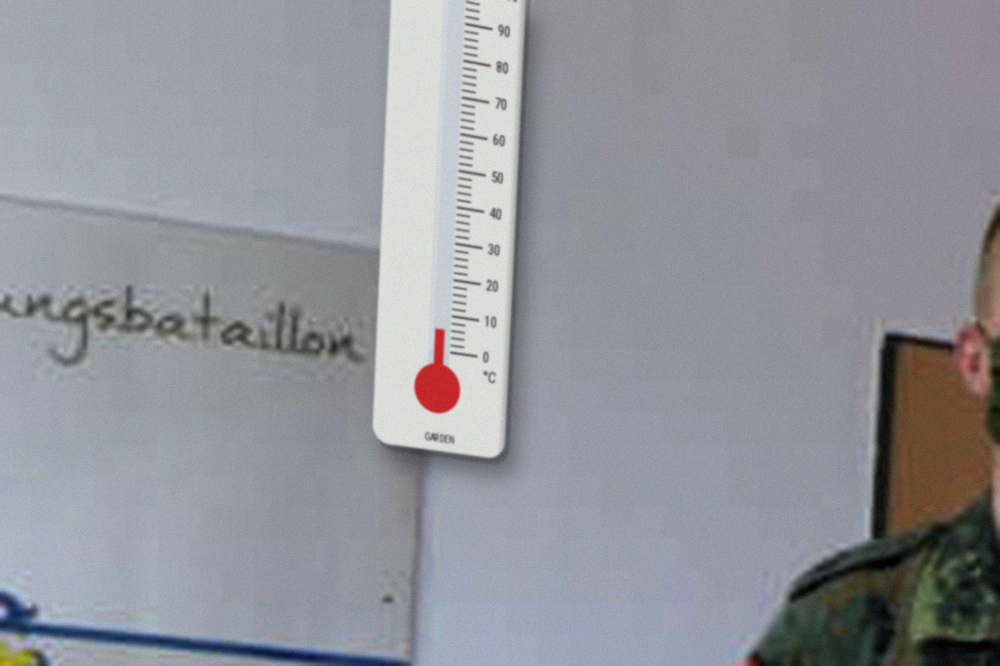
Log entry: °C 6
